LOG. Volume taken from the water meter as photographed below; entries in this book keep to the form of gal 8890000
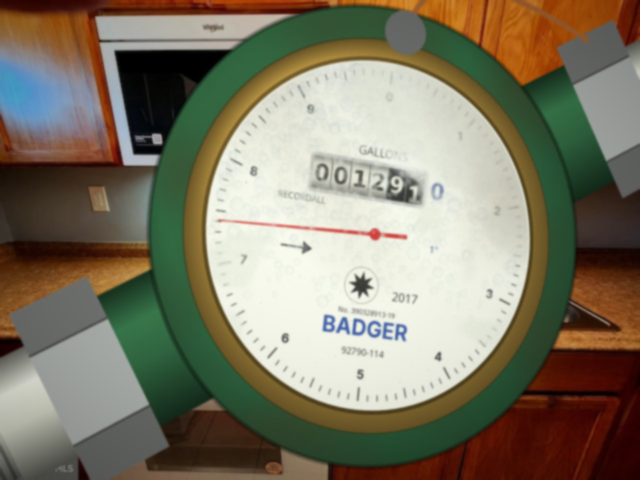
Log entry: gal 12907.4
